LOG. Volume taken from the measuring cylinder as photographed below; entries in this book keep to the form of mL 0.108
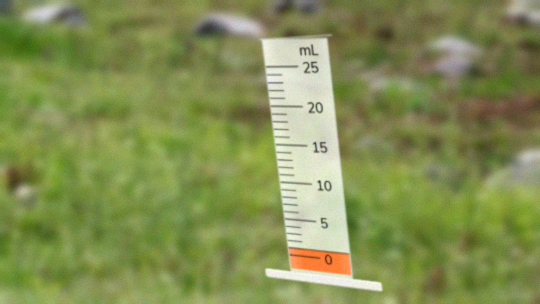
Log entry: mL 1
